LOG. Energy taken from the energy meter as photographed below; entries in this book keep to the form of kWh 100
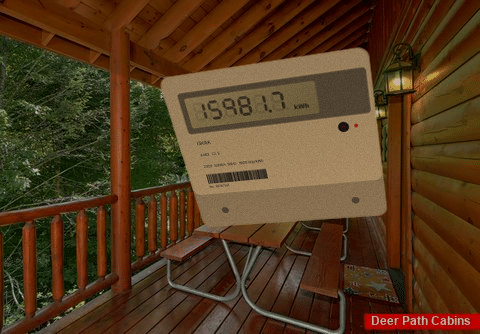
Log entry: kWh 15981.7
